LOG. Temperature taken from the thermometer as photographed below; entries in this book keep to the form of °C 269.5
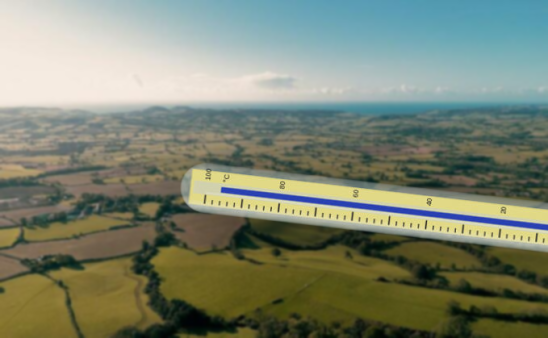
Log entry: °C 96
